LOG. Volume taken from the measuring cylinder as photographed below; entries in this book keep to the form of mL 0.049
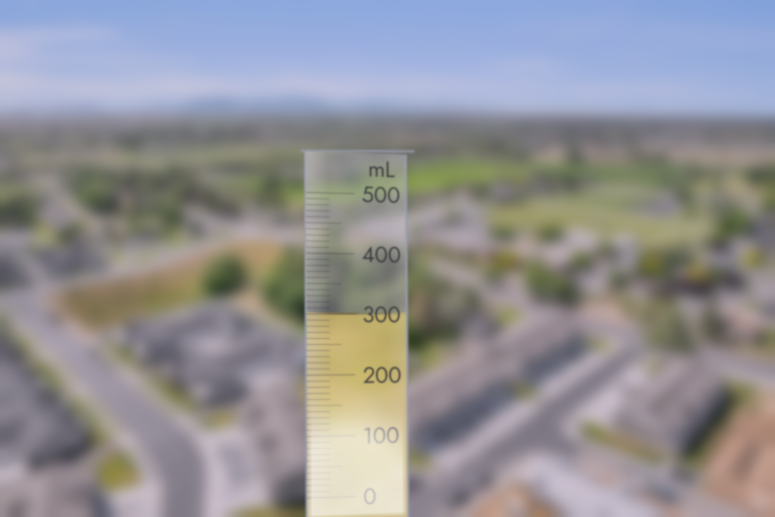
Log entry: mL 300
